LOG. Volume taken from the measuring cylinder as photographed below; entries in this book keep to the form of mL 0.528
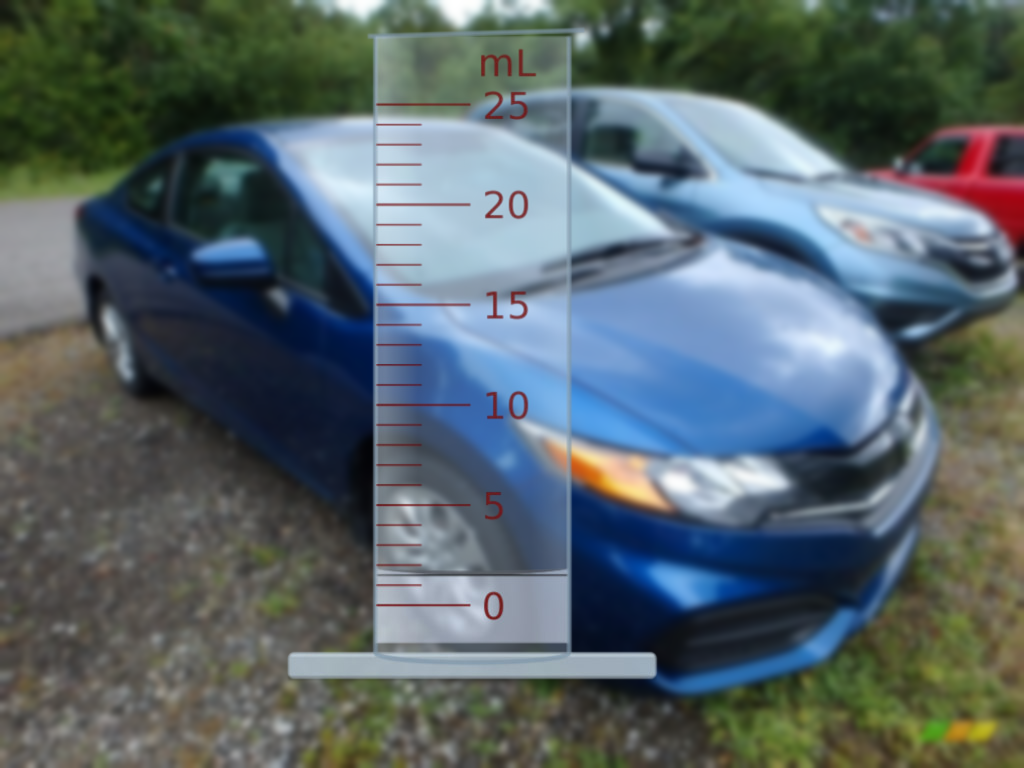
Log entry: mL 1.5
